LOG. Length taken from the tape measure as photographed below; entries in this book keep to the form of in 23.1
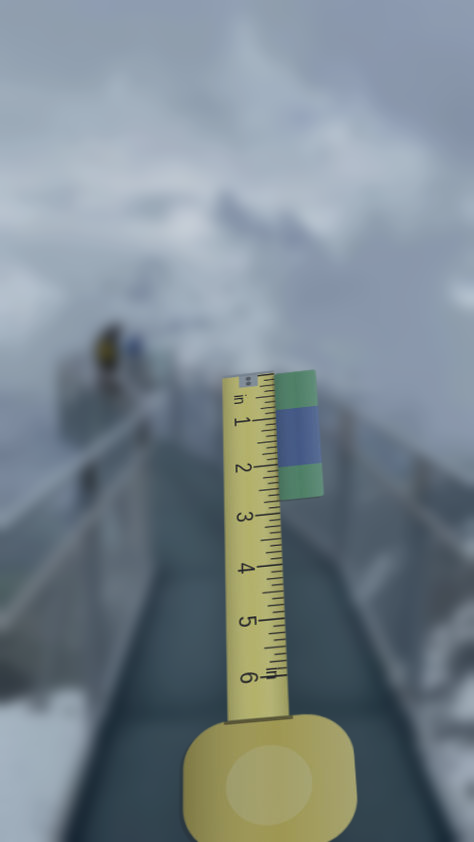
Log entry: in 2.75
